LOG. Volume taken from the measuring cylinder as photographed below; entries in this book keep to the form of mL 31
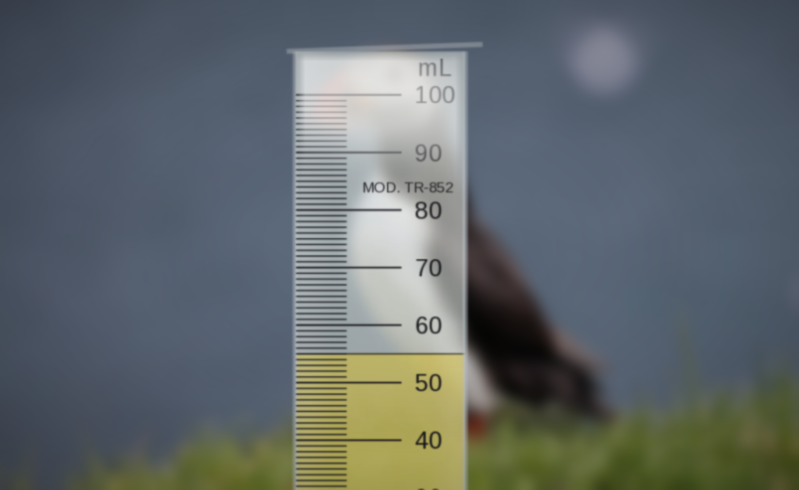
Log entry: mL 55
